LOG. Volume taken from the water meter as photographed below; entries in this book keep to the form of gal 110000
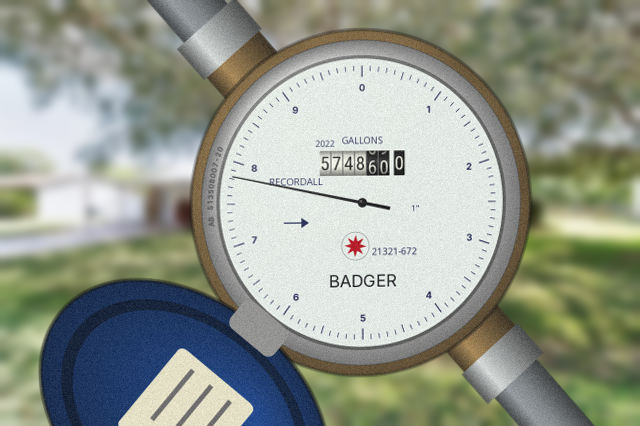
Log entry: gal 5748597.8
